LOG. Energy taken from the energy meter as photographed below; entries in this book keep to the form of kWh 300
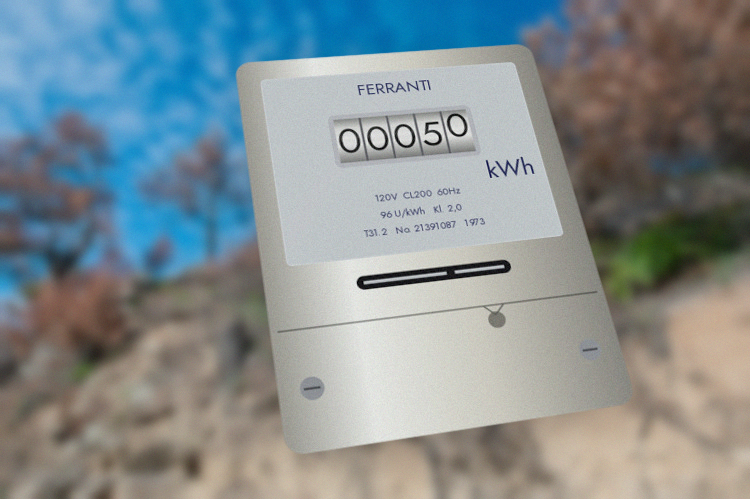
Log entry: kWh 50
